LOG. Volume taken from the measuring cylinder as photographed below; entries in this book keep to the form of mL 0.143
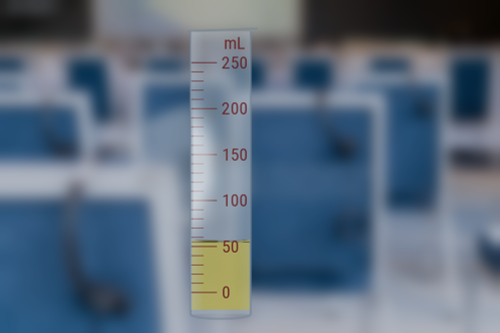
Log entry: mL 55
